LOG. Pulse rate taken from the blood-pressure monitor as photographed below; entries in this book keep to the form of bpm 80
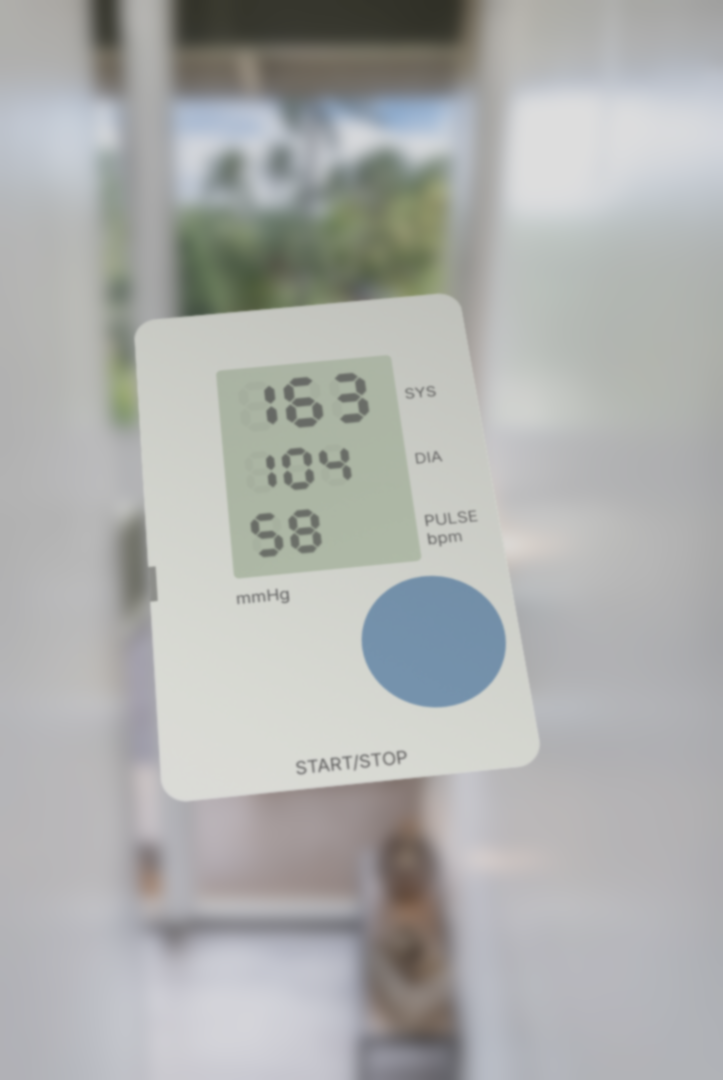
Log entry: bpm 58
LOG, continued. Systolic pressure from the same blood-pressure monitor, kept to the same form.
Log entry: mmHg 163
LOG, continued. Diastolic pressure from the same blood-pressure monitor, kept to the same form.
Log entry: mmHg 104
